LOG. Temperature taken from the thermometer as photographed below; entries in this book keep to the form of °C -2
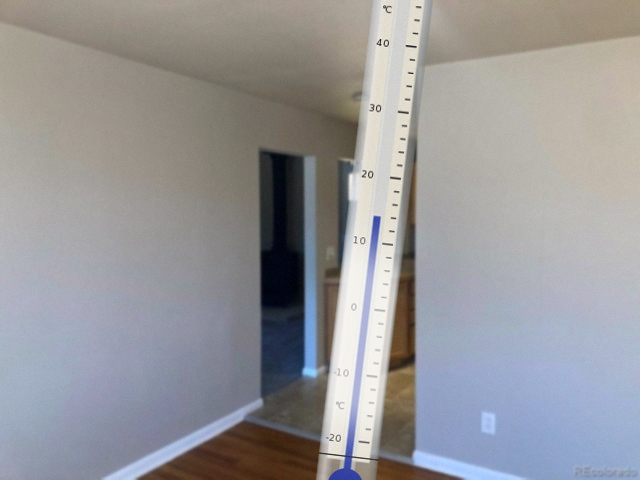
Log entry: °C 14
